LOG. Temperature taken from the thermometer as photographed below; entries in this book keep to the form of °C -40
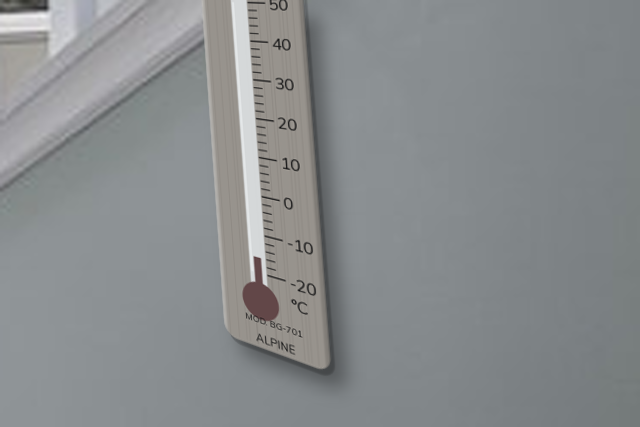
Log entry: °C -16
